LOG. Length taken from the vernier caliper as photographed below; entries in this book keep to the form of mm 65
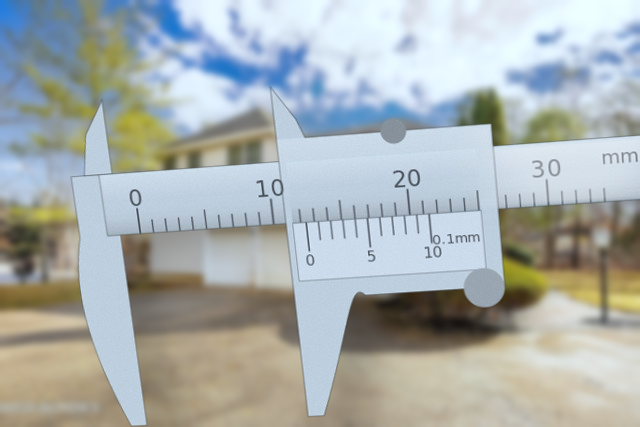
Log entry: mm 12.4
